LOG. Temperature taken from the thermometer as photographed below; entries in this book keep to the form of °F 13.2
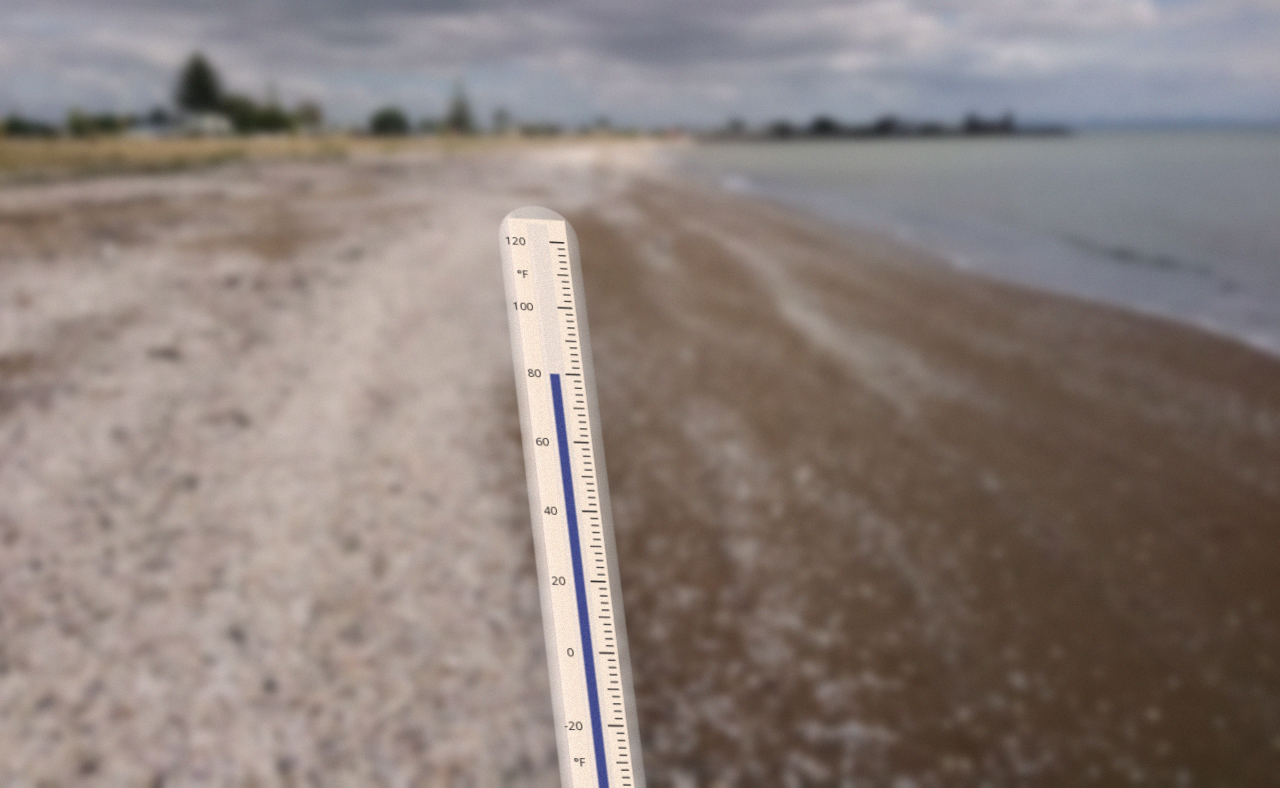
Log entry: °F 80
